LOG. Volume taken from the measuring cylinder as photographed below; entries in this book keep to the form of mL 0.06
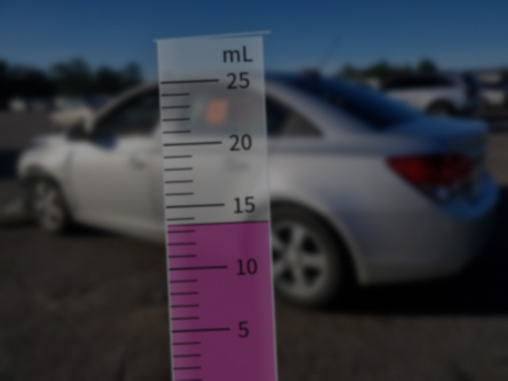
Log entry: mL 13.5
